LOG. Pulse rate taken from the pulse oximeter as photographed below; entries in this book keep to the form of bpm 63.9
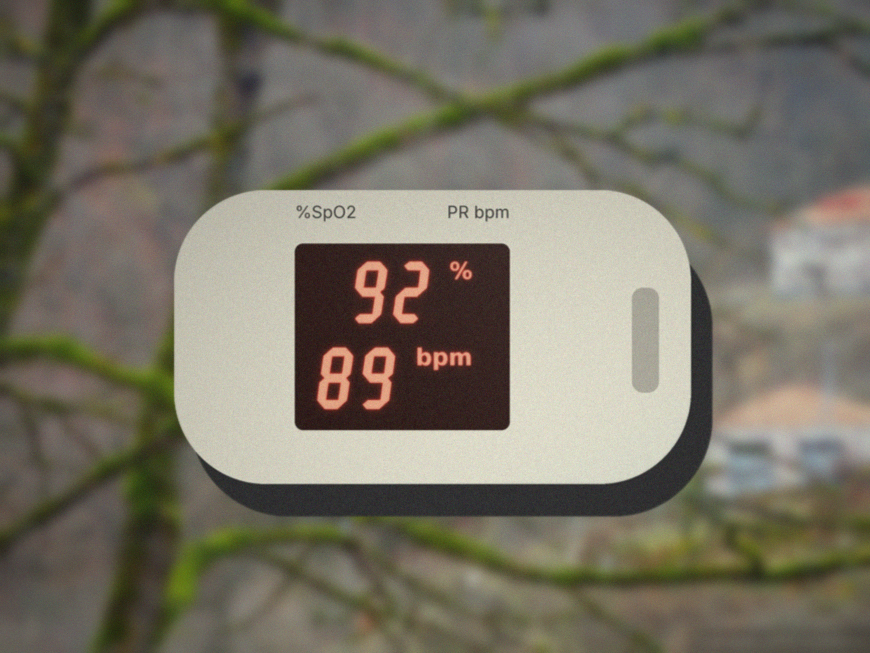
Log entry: bpm 89
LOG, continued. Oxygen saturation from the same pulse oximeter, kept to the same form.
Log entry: % 92
